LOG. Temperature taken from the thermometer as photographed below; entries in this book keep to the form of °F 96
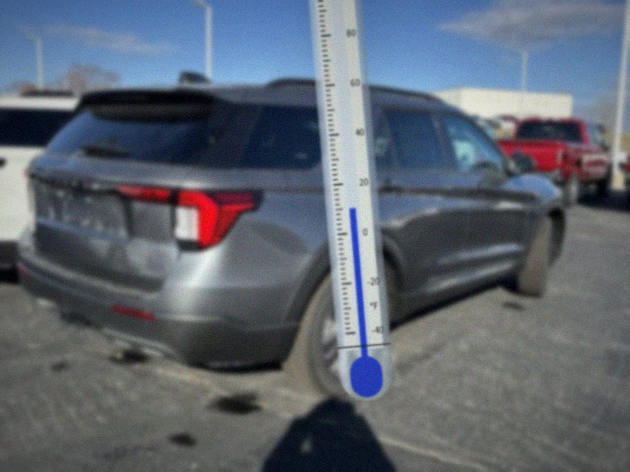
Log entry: °F 10
